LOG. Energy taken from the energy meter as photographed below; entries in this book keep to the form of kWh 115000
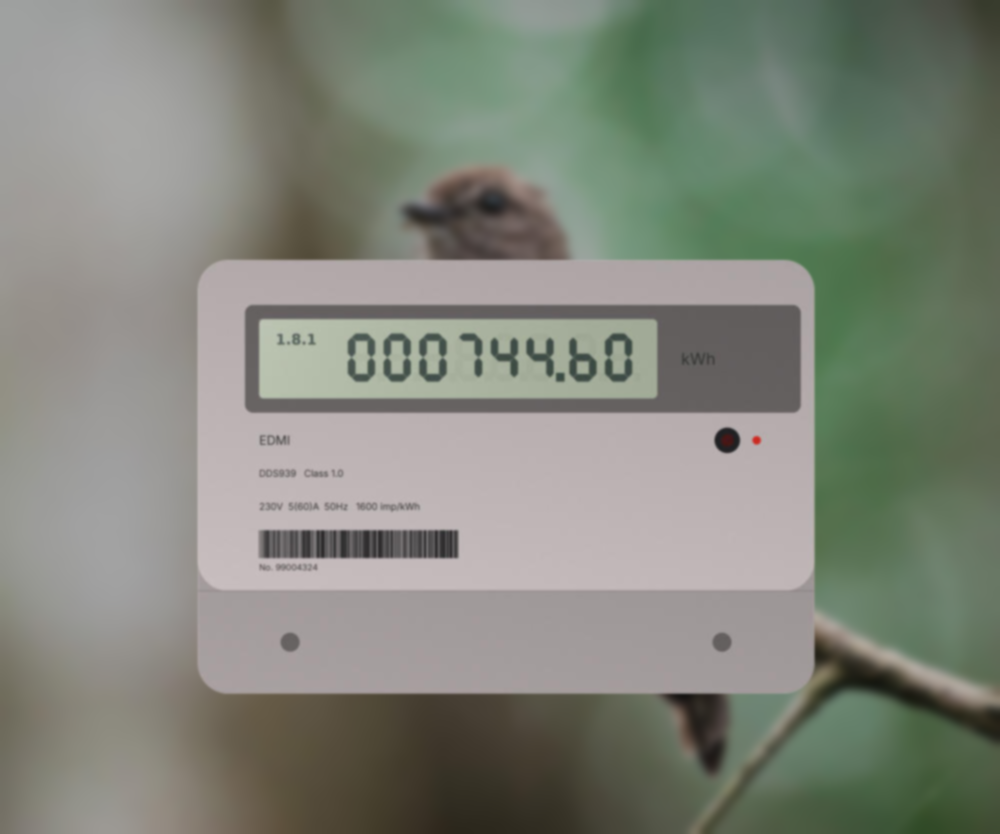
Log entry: kWh 744.60
